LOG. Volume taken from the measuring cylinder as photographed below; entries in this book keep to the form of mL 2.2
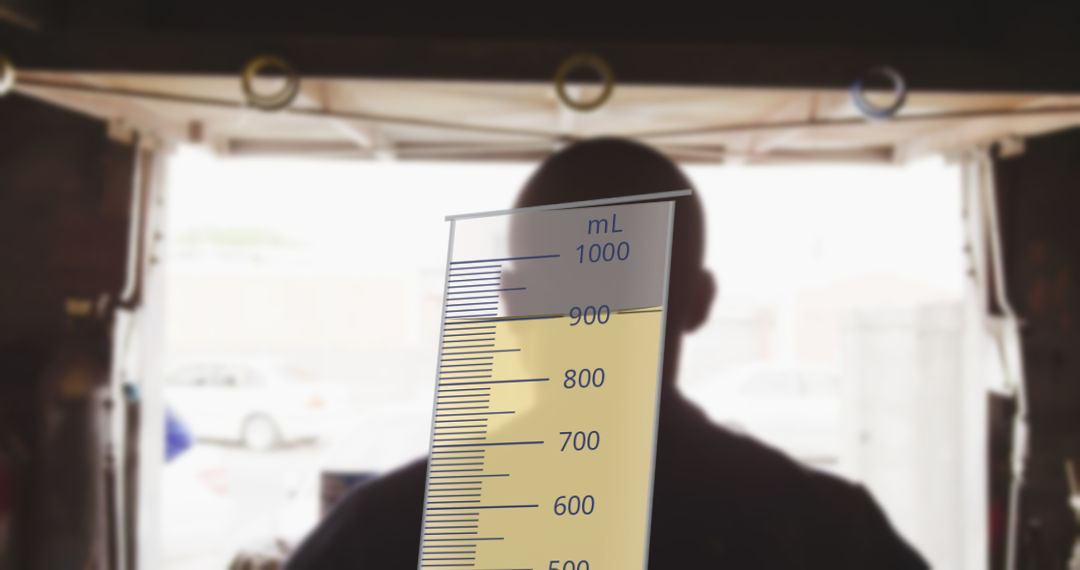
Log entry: mL 900
